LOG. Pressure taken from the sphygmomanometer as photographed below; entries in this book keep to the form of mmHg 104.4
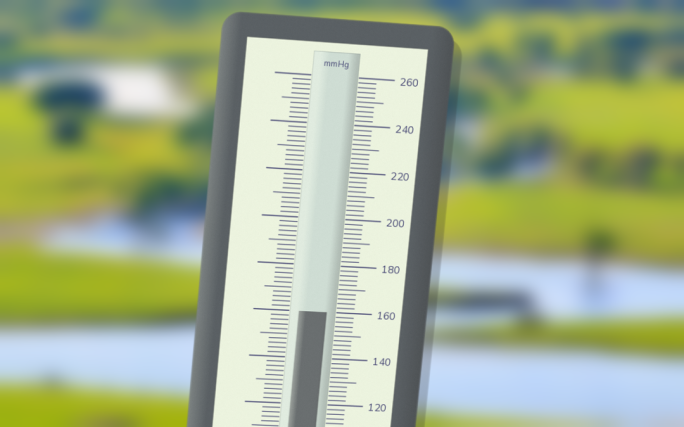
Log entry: mmHg 160
